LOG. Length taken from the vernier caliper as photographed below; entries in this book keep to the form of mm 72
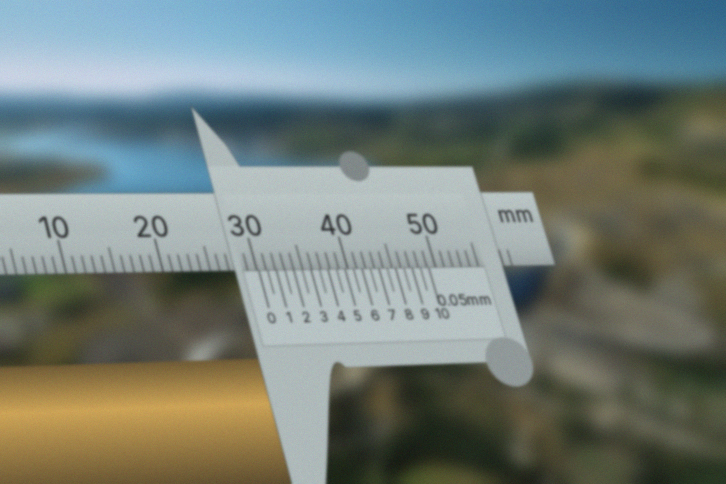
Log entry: mm 30.2
